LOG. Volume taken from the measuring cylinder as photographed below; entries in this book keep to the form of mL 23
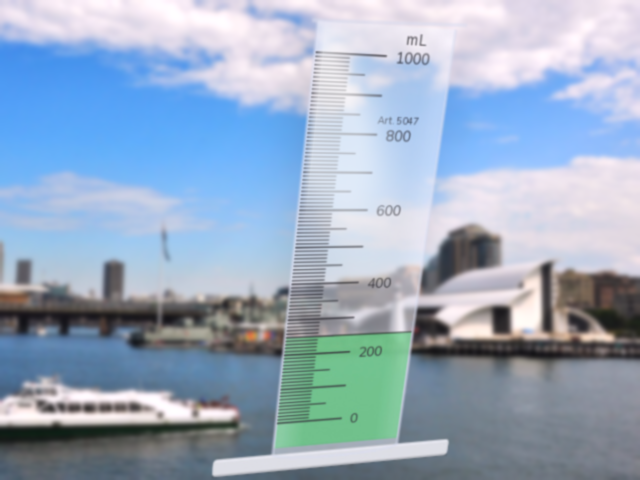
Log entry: mL 250
